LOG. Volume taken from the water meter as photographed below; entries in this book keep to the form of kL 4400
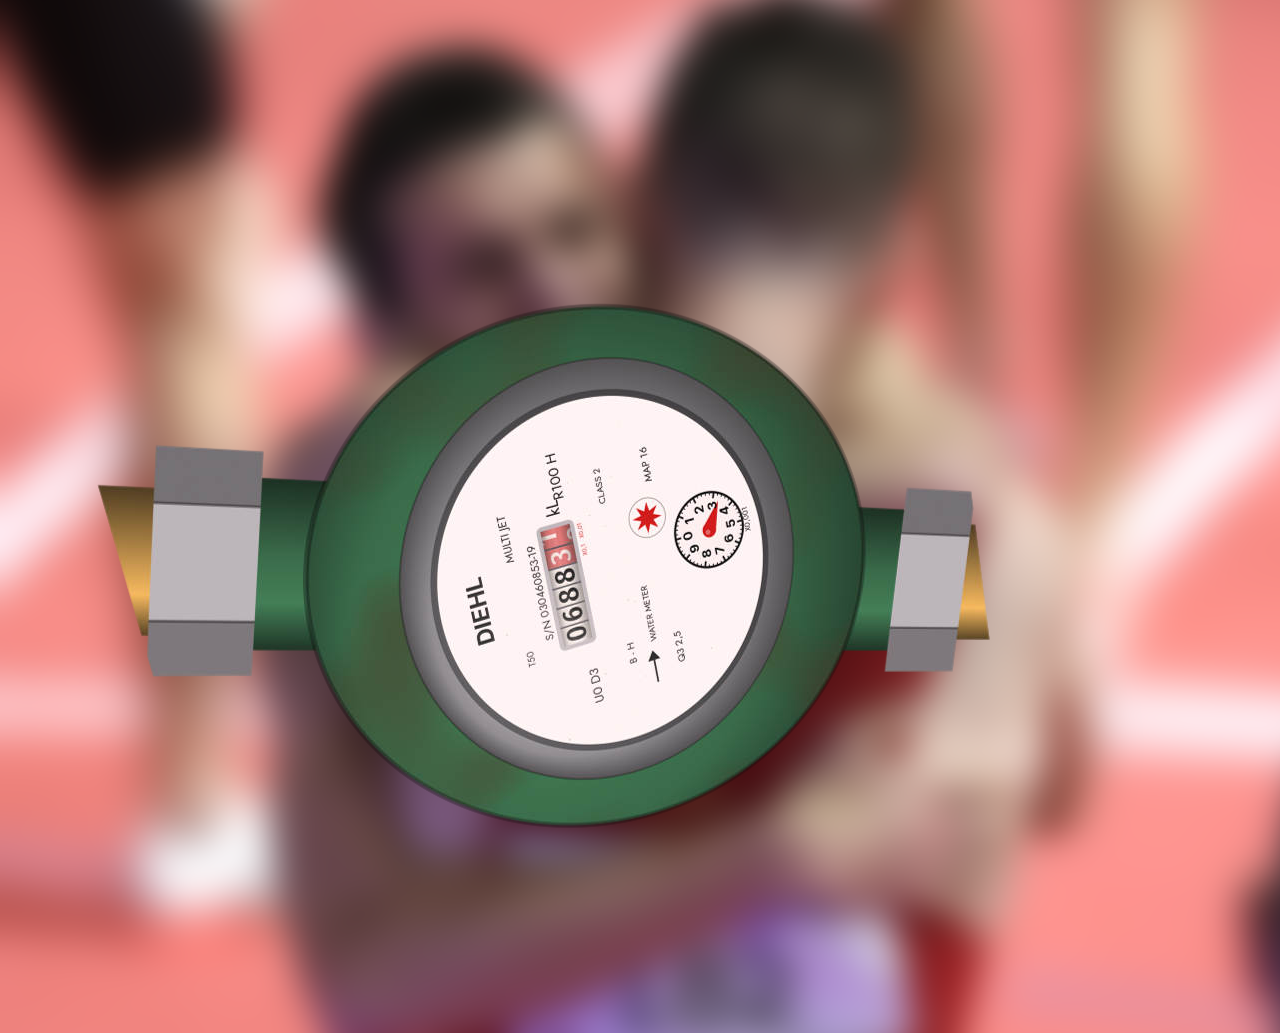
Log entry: kL 688.313
